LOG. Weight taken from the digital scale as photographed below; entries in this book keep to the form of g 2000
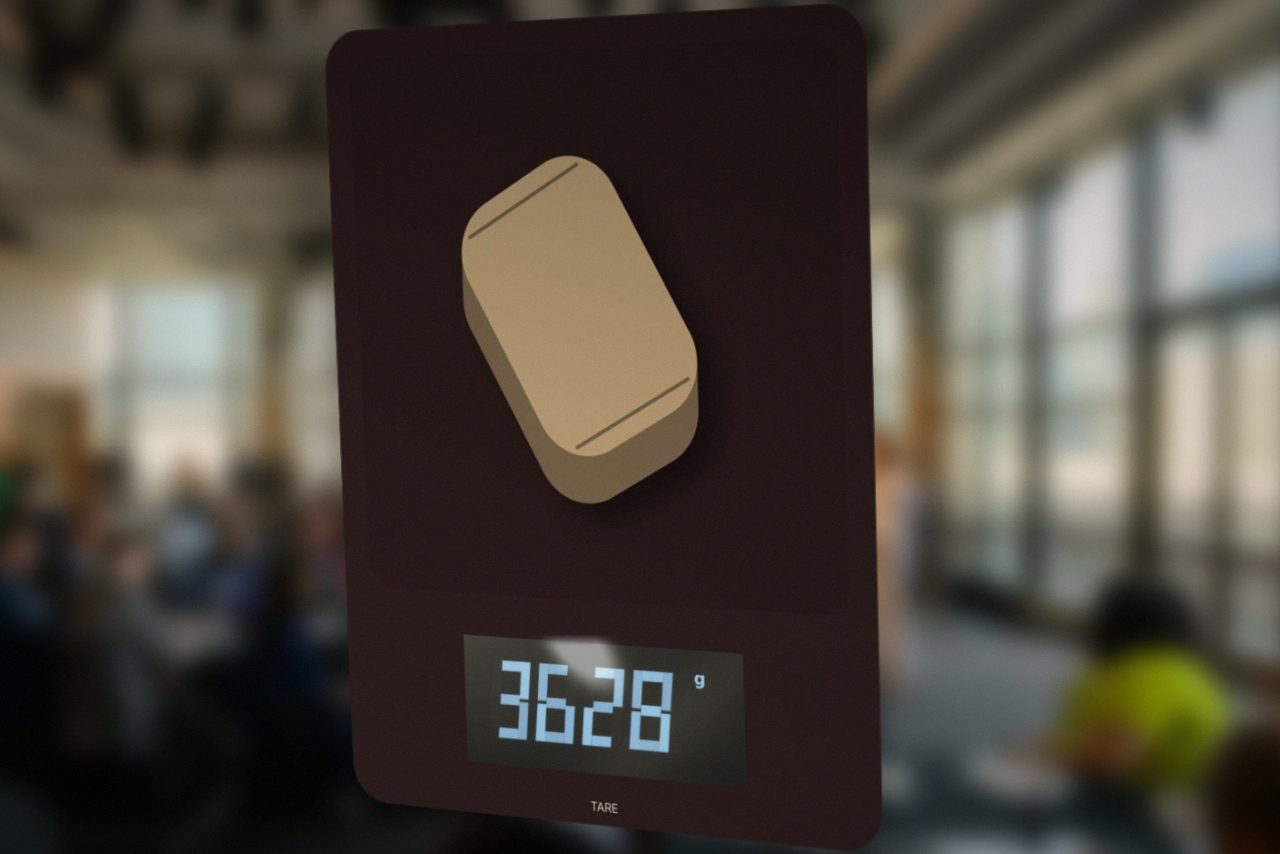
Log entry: g 3628
